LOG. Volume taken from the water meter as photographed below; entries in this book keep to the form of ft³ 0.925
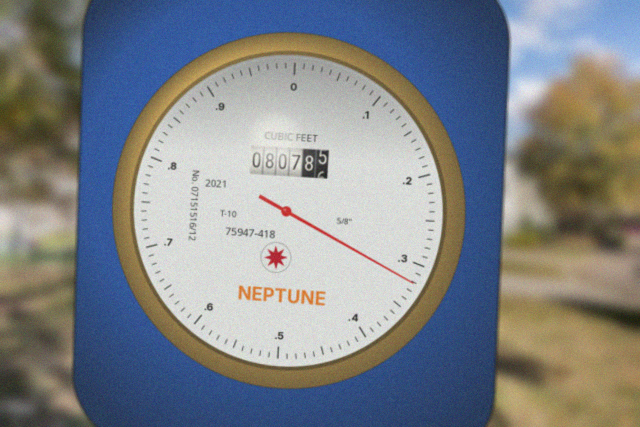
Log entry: ft³ 80785.32
